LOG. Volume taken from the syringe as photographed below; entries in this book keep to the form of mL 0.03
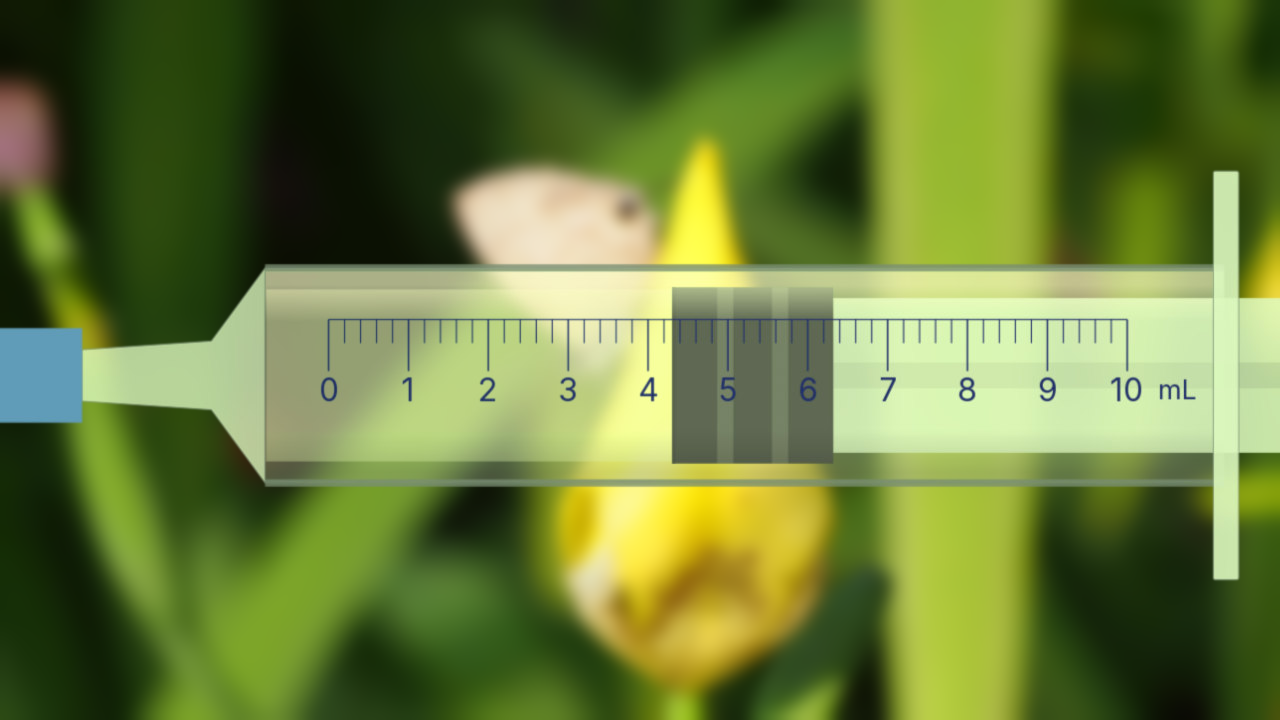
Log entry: mL 4.3
